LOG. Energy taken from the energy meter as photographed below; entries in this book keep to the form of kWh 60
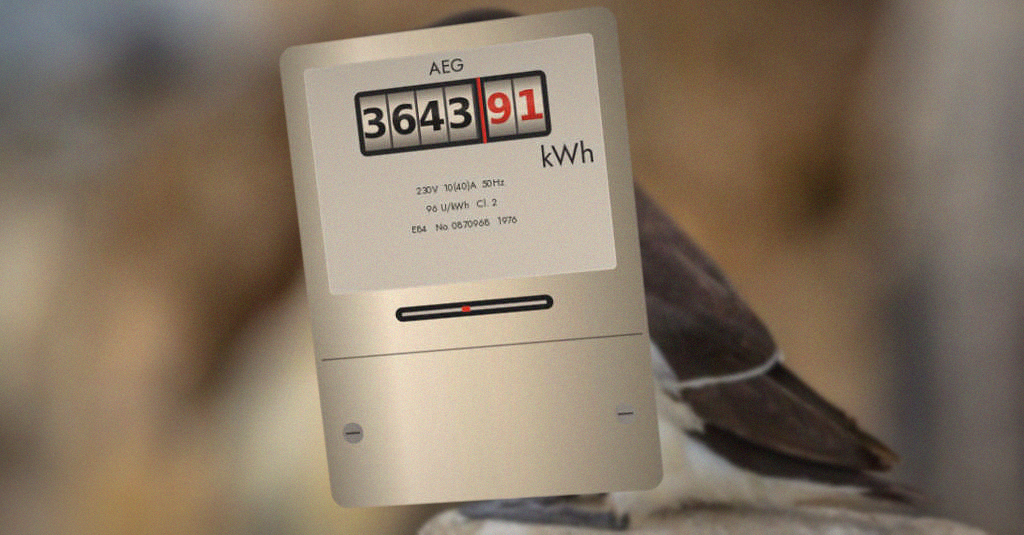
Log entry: kWh 3643.91
